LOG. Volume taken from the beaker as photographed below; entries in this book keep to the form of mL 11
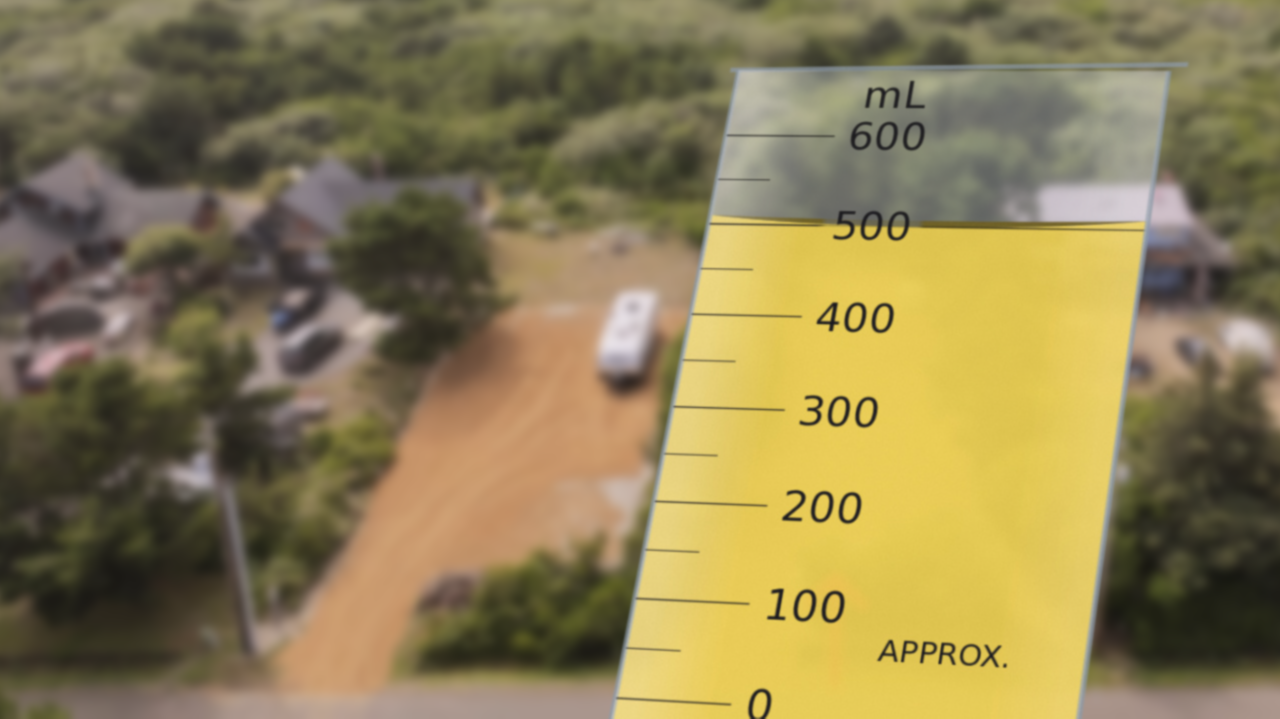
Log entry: mL 500
